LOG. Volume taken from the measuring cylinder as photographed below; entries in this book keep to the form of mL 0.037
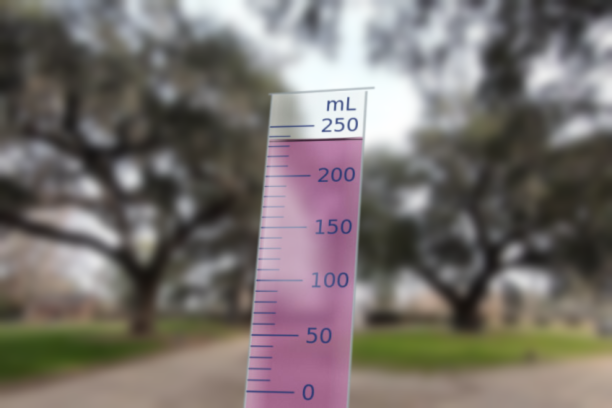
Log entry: mL 235
